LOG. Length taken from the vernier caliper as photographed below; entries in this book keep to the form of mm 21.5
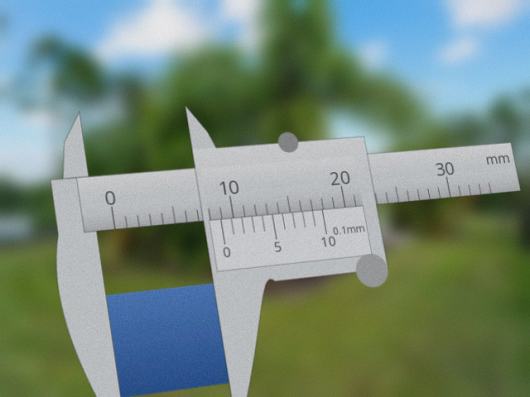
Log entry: mm 8.9
